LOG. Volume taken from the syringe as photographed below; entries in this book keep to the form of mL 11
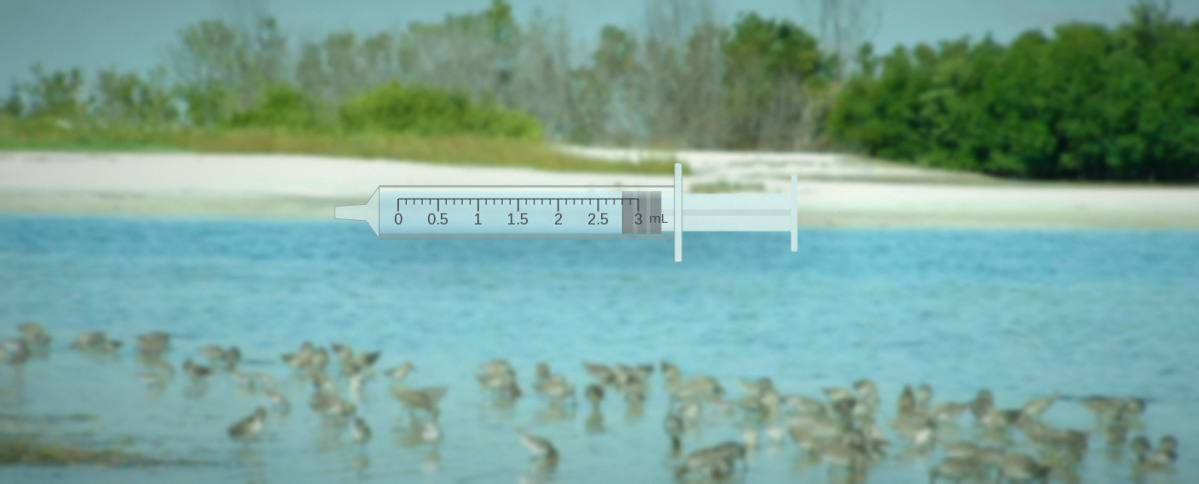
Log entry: mL 2.8
